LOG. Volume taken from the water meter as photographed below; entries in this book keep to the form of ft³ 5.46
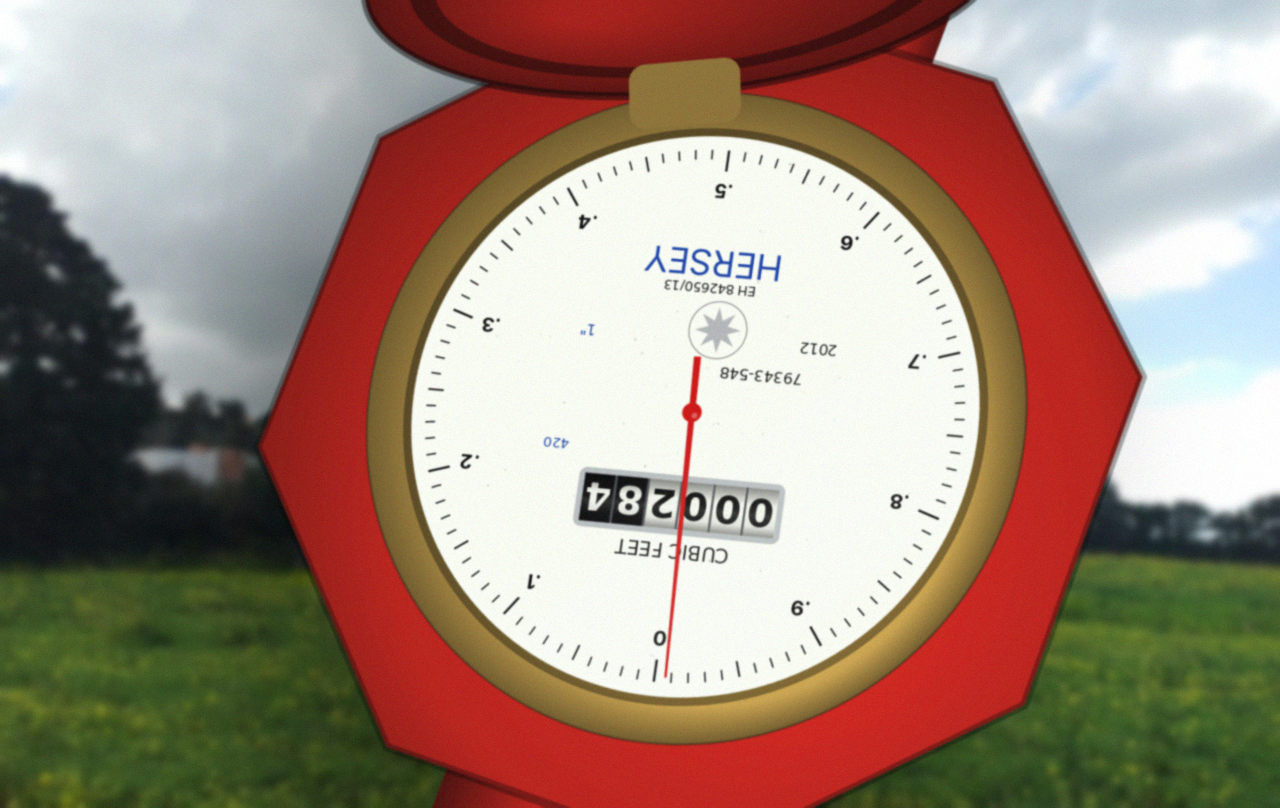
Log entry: ft³ 283.99
